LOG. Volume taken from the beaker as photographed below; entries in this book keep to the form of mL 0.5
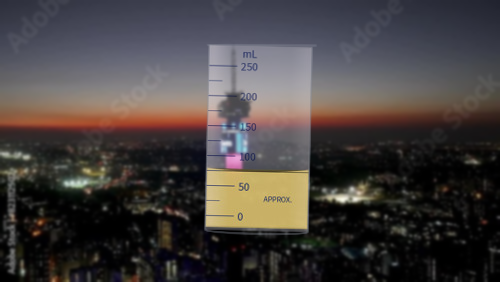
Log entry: mL 75
